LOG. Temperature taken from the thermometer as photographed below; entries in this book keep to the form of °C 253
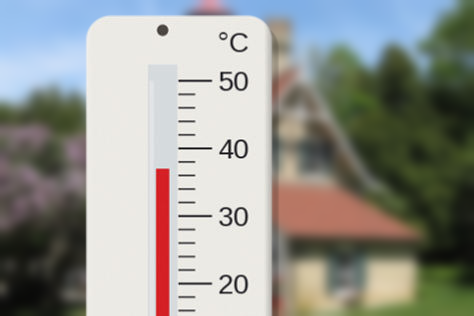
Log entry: °C 37
